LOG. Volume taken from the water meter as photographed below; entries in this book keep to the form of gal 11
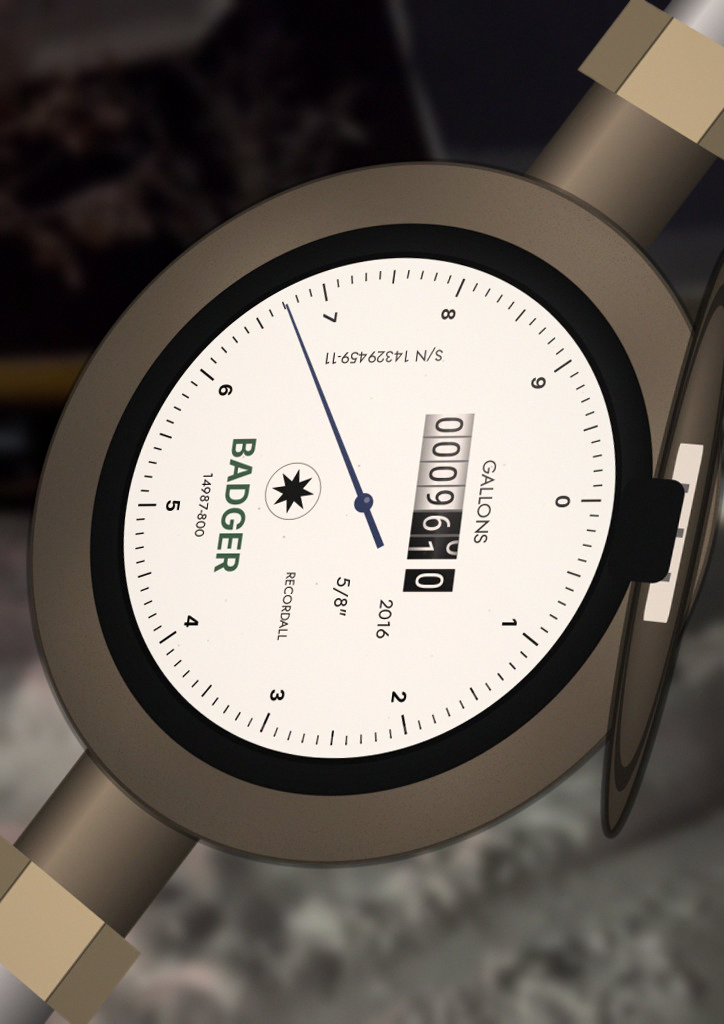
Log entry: gal 9606.7
